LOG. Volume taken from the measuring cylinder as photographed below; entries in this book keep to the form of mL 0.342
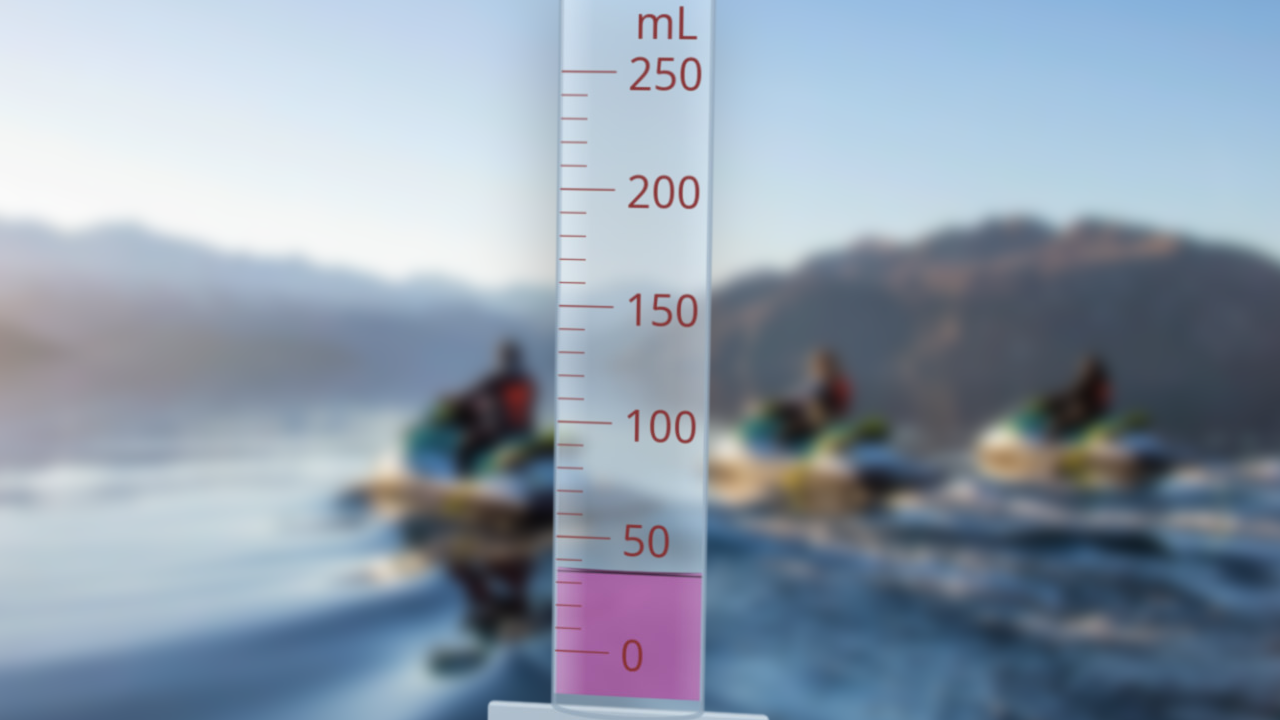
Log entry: mL 35
